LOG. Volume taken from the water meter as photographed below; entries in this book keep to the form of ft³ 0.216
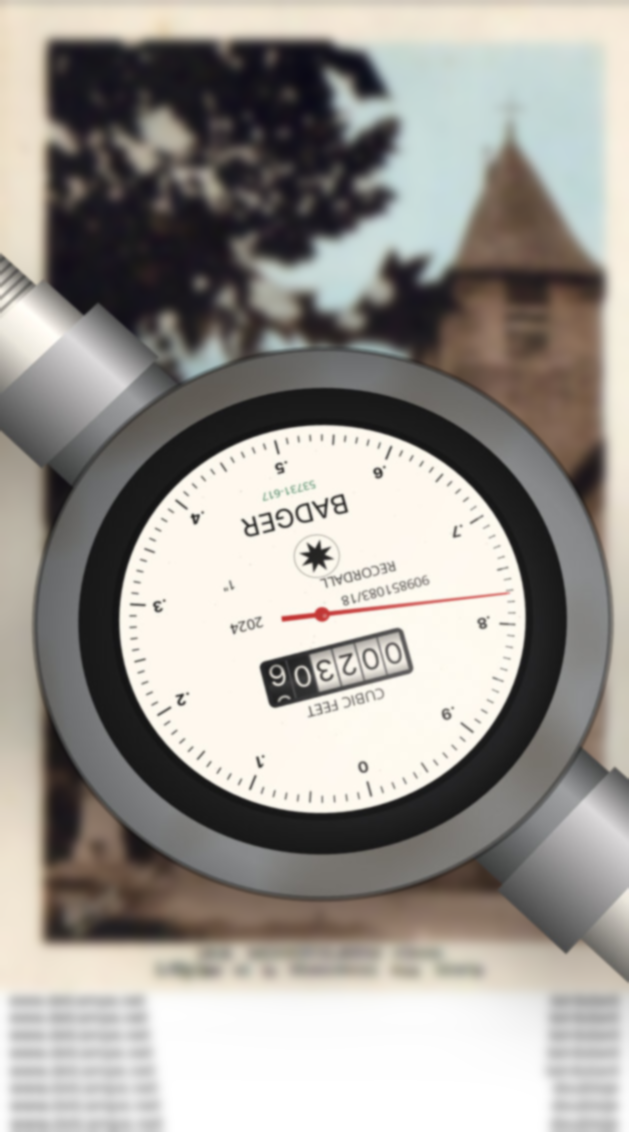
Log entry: ft³ 2305.77
